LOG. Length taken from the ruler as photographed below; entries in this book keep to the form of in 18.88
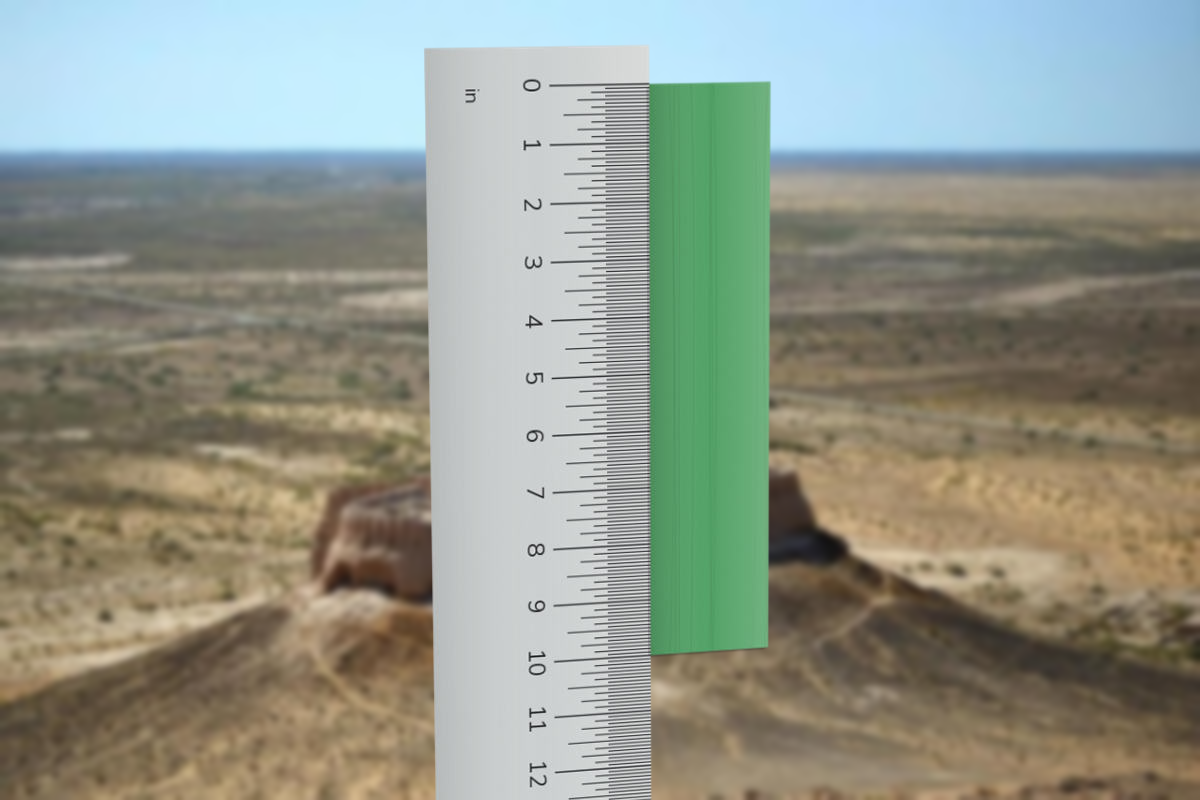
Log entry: in 10
